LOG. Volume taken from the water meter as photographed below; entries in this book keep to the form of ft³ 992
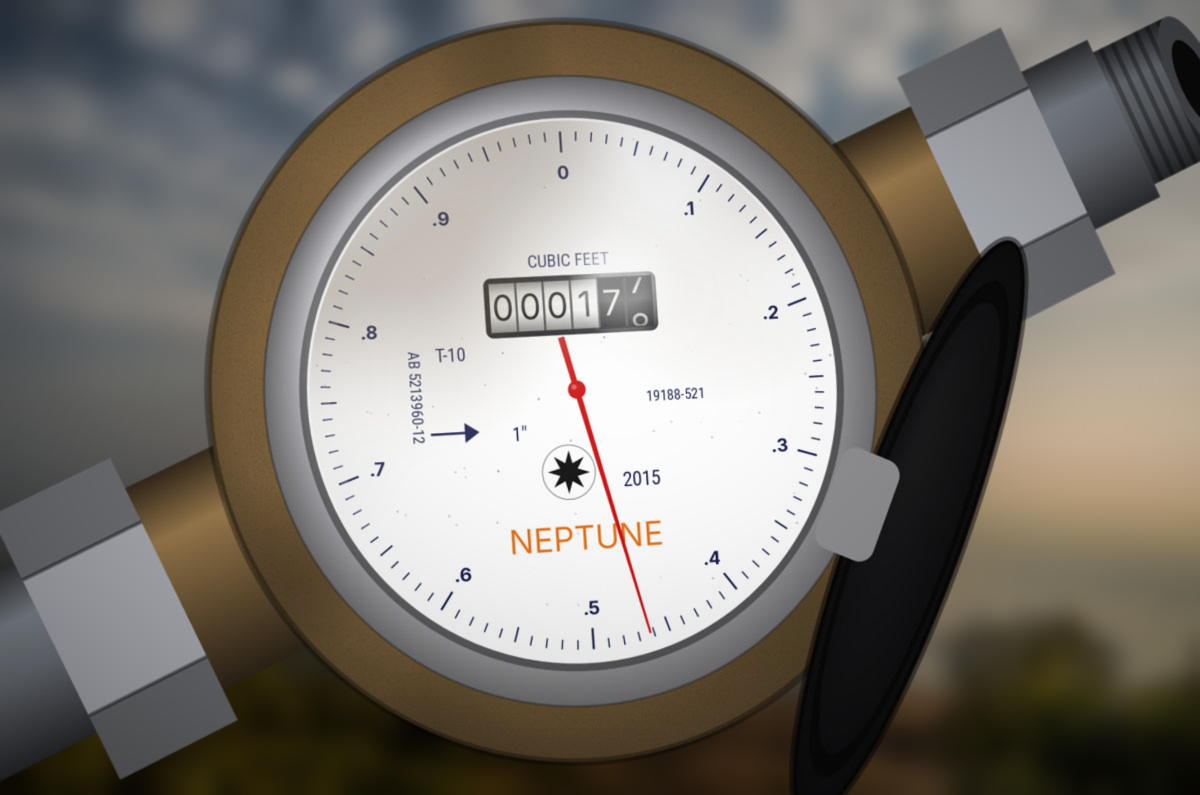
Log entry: ft³ 177.46
